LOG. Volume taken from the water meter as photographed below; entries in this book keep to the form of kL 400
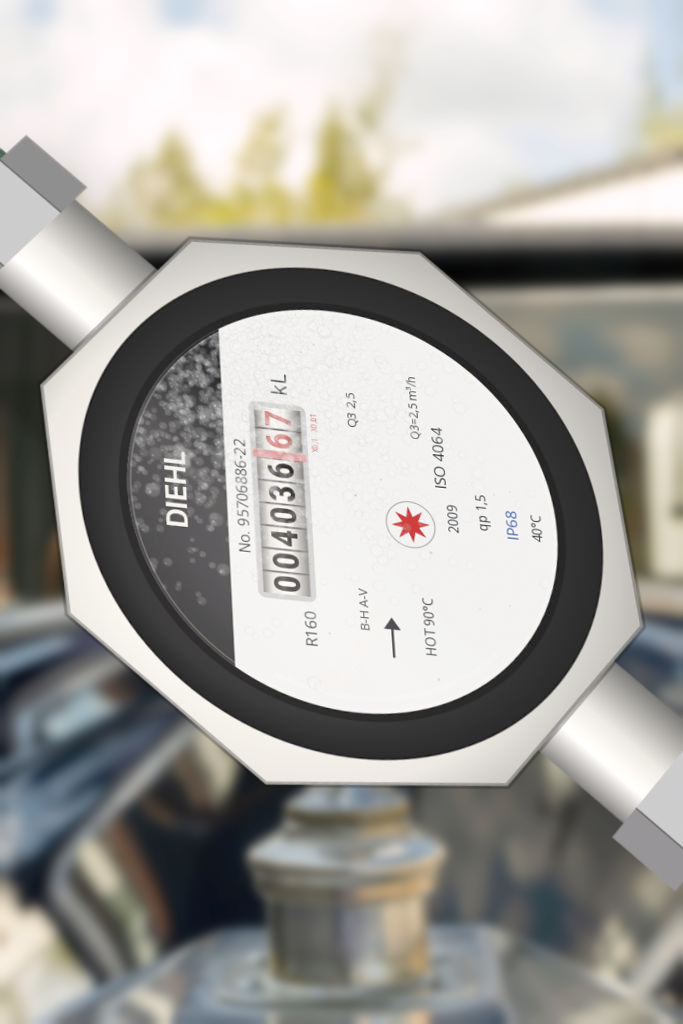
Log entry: kL 4036.67
